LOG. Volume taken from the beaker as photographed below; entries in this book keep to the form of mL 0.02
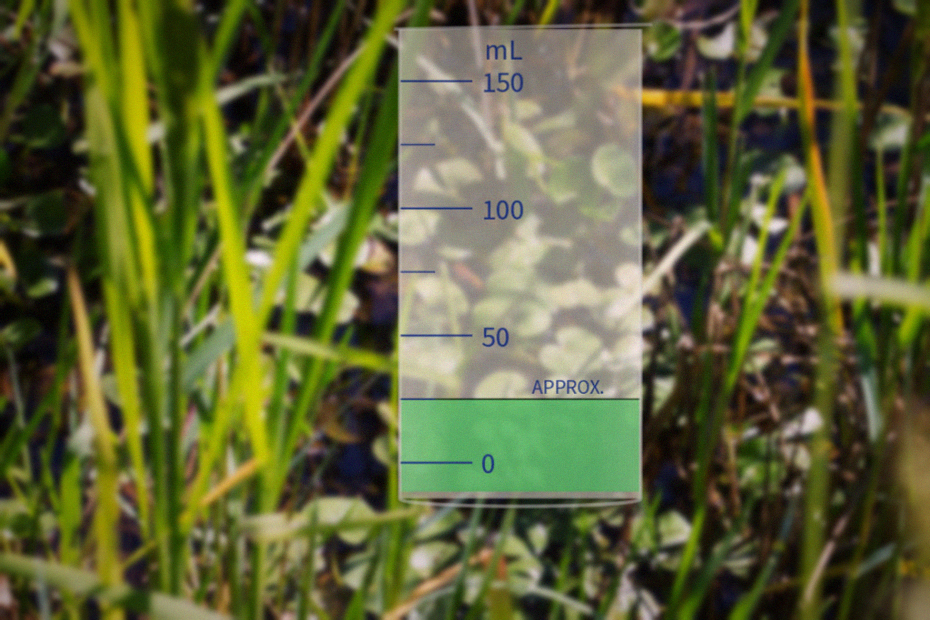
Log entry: mL 25
